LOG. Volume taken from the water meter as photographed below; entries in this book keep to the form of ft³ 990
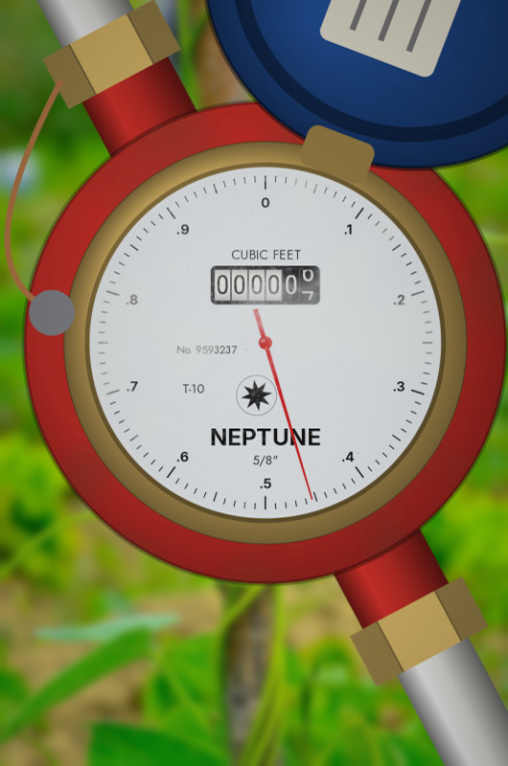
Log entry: ft³ 6.45
